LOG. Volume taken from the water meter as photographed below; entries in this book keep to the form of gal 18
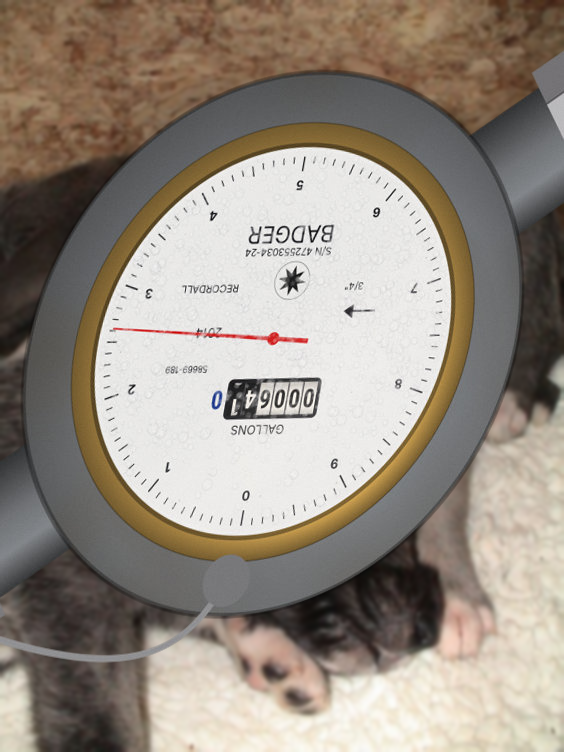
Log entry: gal 6412.6
